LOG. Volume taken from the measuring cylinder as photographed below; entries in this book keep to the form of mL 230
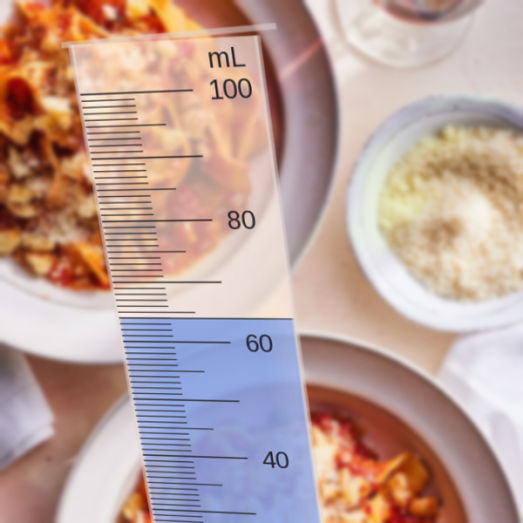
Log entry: mL 64
